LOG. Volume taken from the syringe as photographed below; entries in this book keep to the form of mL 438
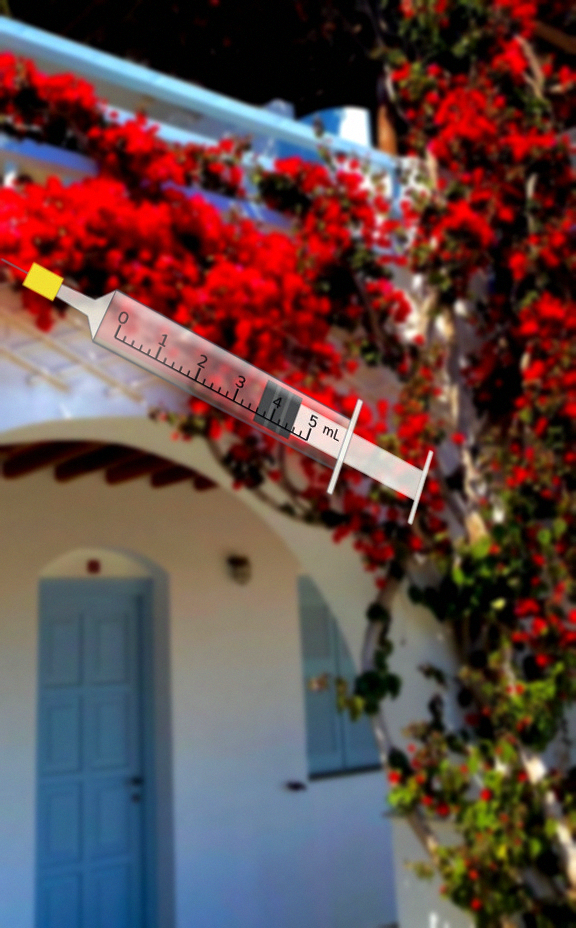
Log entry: mL 3.6
